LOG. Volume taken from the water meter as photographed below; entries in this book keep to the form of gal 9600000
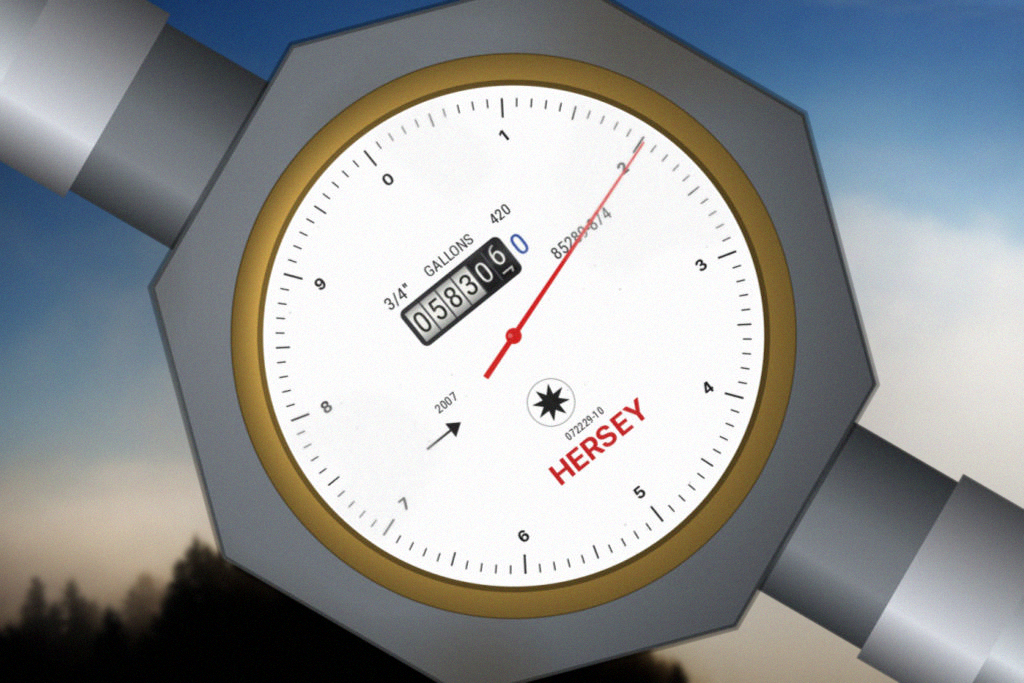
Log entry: gal 583062.0
